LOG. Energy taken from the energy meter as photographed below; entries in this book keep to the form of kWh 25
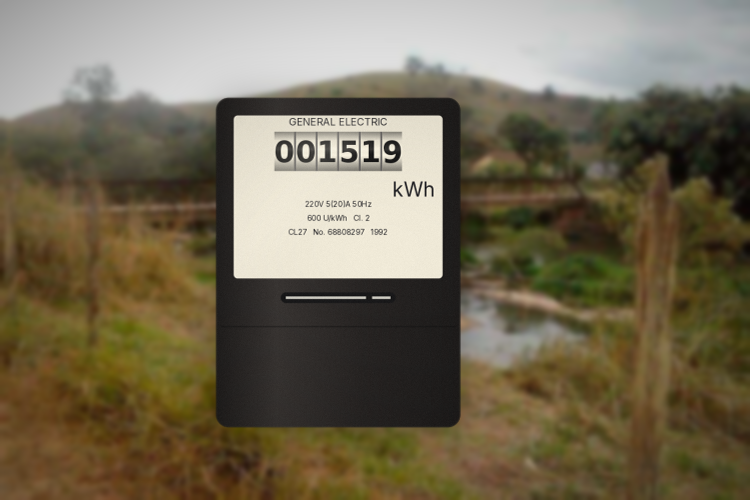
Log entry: kWh 1519
